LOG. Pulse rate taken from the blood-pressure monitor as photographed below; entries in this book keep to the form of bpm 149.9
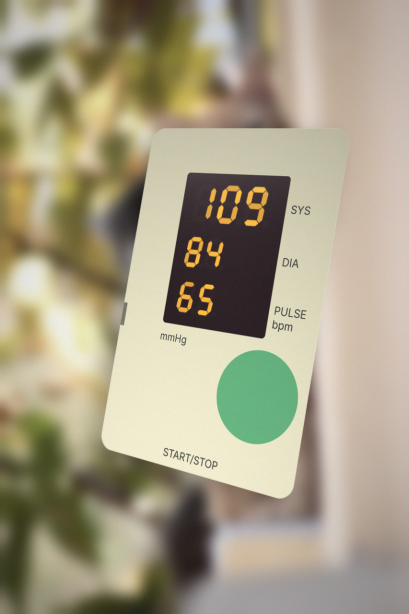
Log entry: bpm 65
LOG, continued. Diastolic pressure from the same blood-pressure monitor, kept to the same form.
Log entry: mmHg 84
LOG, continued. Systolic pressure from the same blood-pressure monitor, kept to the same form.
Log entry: mmHg 109
